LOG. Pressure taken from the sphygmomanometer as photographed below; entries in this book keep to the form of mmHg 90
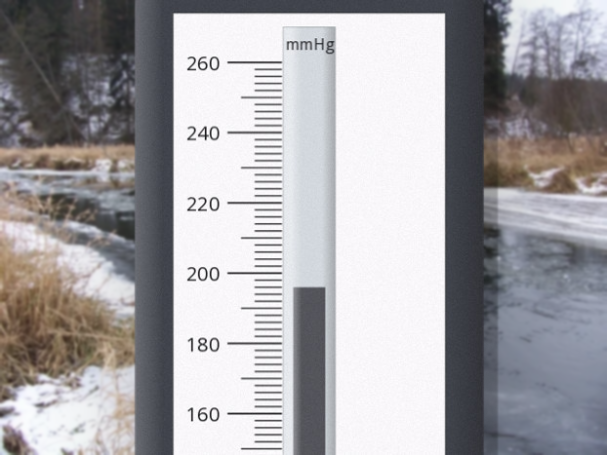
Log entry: mmHg 196
